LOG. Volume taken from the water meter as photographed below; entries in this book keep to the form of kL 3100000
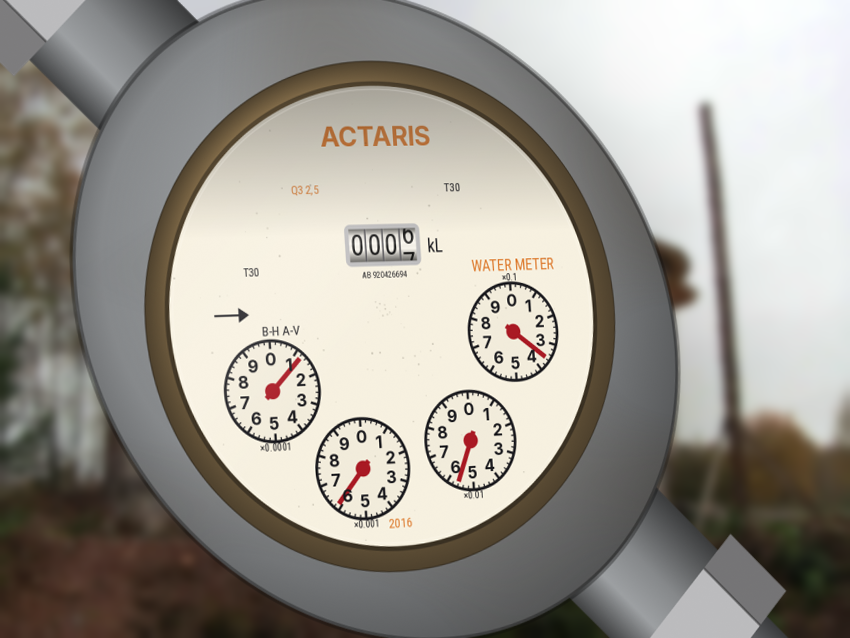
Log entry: kL 6.3561
